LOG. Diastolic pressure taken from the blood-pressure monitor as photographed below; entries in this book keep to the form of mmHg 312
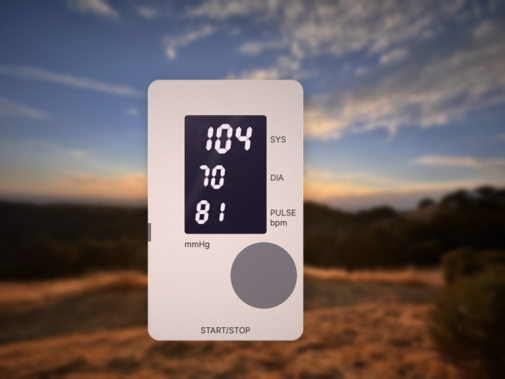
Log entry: mmHg 70
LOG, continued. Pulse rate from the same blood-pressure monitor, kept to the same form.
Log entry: bpm 81
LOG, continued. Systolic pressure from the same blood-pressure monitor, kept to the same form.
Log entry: mmHg 104
